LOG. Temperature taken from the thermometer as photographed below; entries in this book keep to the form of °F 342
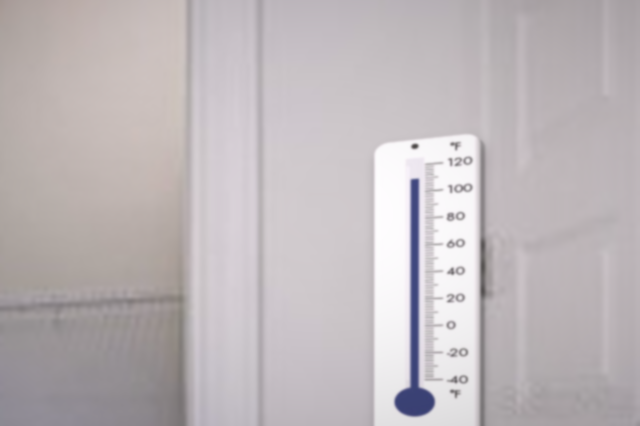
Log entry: °F 110
